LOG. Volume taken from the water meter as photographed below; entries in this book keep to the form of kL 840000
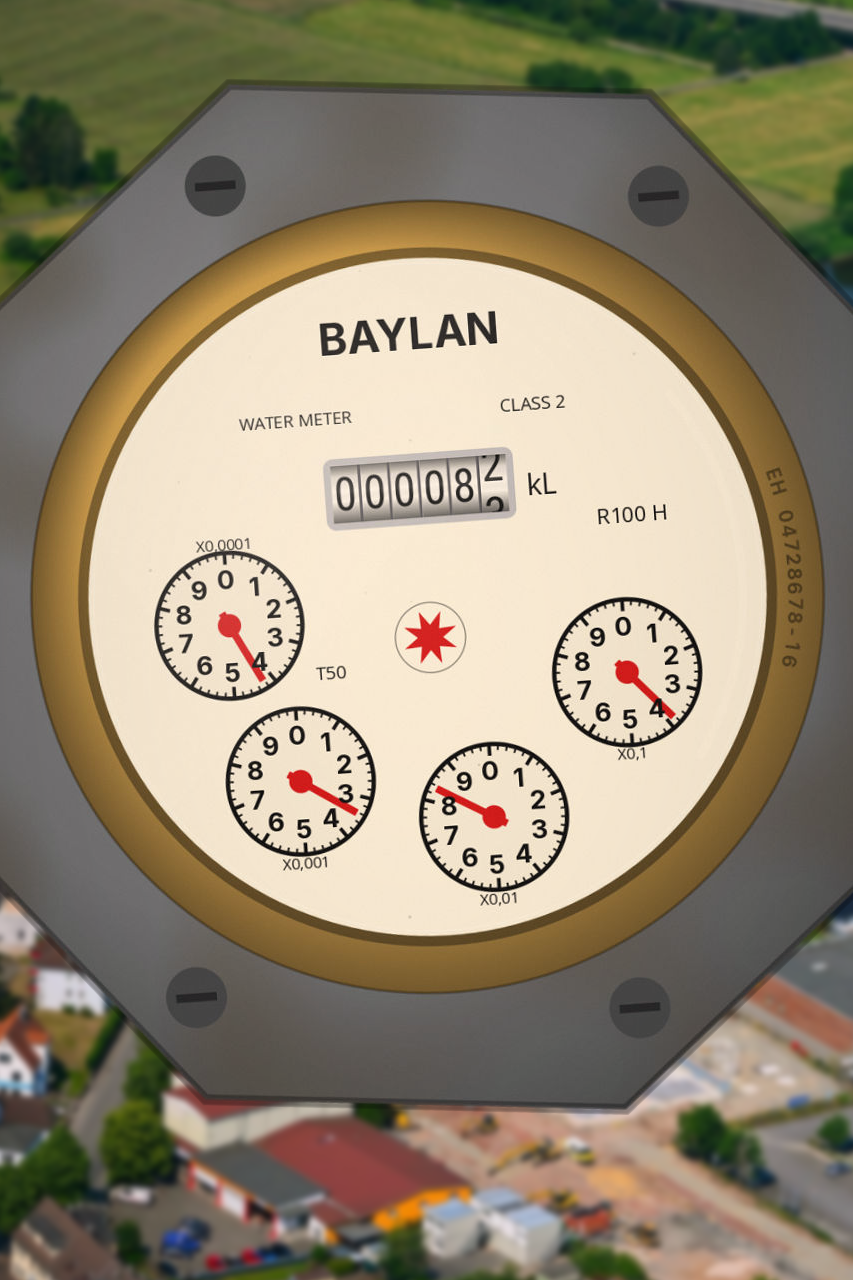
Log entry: kL 82.3834
